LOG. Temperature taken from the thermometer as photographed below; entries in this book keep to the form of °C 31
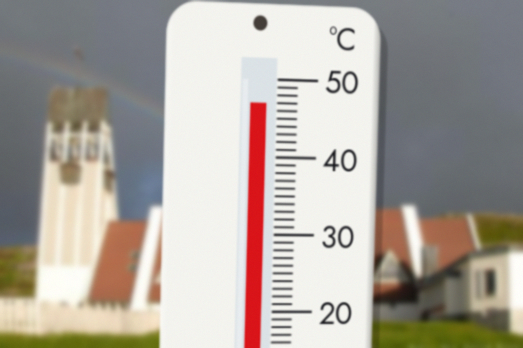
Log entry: °C 47
